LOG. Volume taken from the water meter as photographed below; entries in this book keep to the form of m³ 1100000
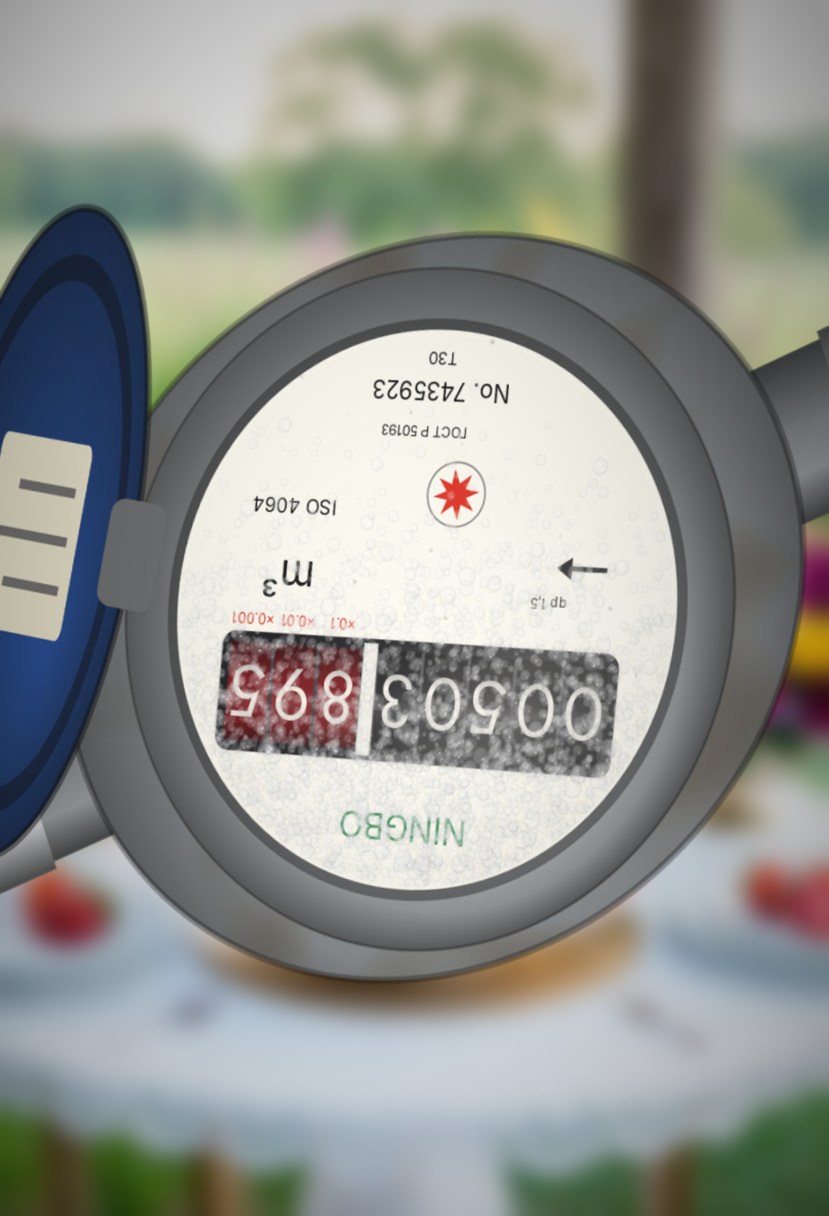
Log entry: m³ 503.895
